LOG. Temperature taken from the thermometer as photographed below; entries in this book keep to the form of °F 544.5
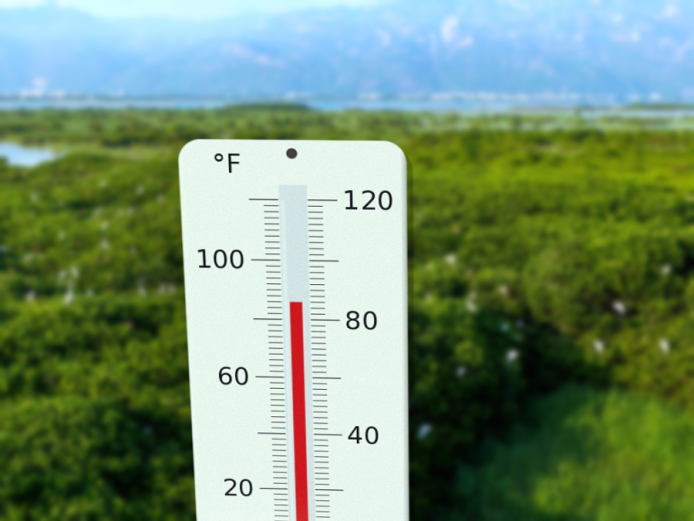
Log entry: °F 86
